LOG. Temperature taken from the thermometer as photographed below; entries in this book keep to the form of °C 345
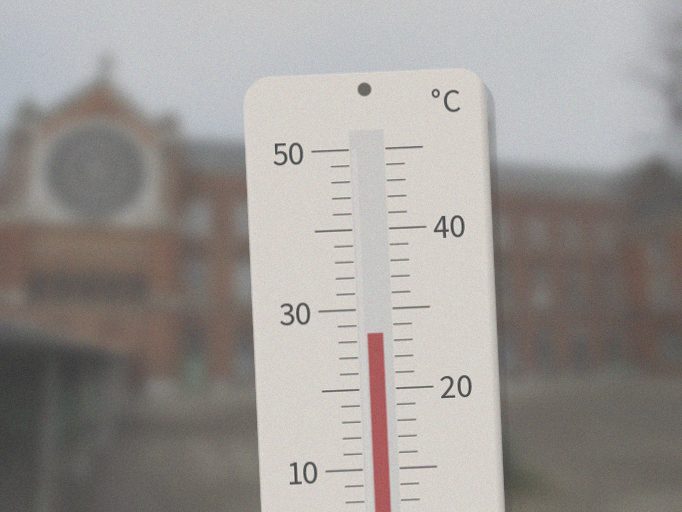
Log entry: °C 27
